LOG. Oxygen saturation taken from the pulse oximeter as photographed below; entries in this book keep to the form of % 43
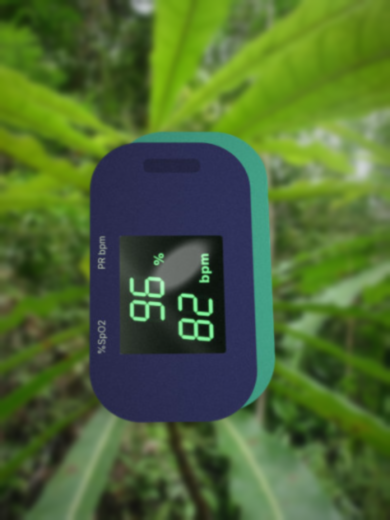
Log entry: % 96
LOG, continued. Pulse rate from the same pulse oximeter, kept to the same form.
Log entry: bpm 82
